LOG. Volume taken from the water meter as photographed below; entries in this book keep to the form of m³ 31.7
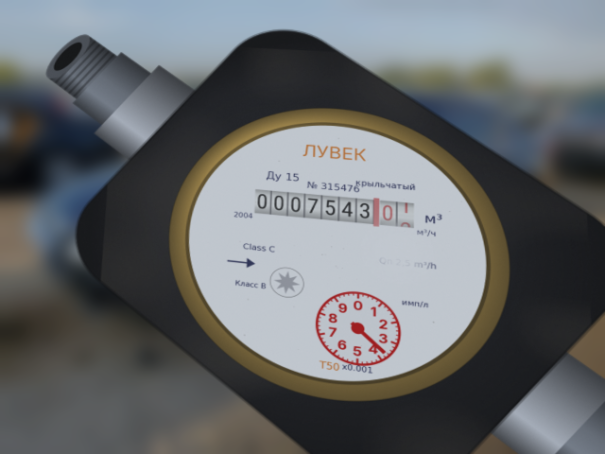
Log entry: m³ 7543.013
